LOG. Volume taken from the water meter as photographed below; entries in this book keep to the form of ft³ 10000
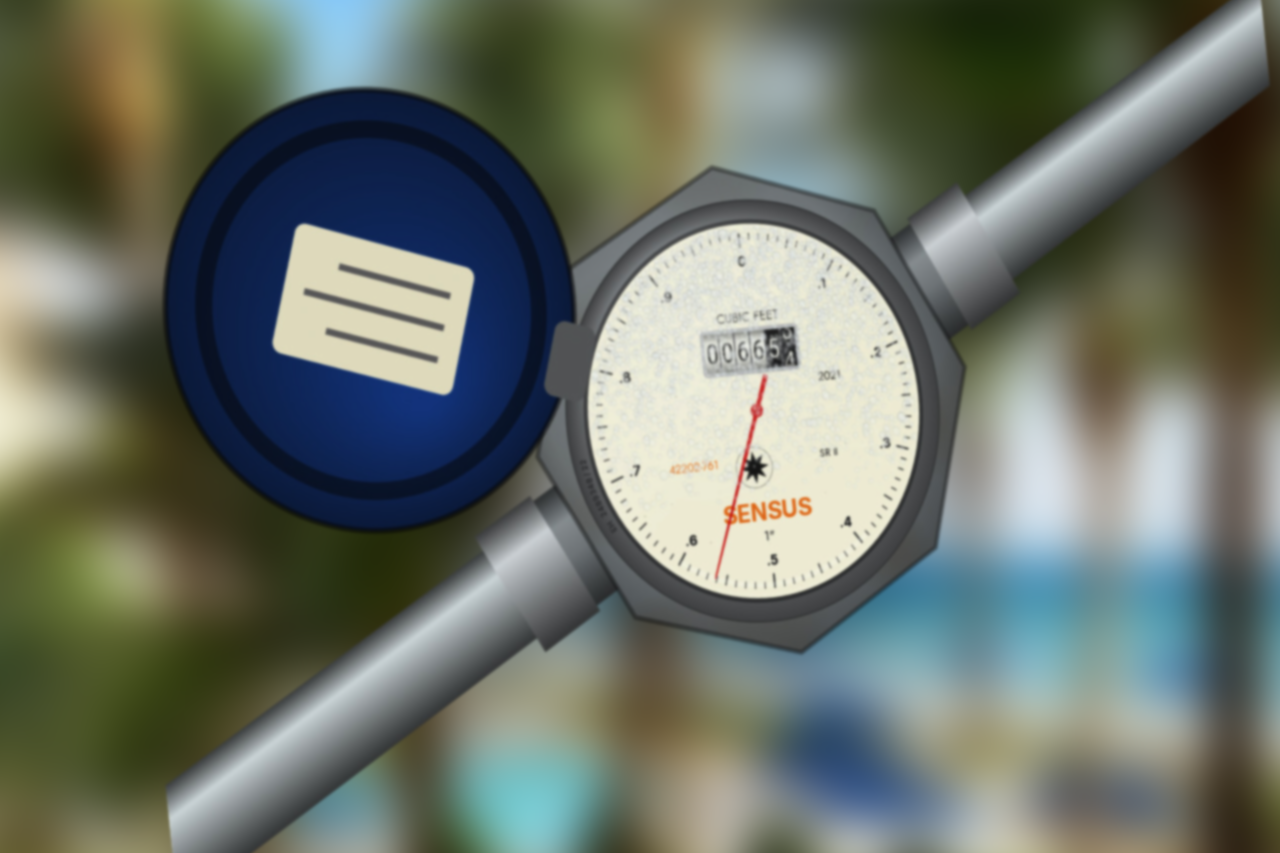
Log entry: ft³ 6653.56
